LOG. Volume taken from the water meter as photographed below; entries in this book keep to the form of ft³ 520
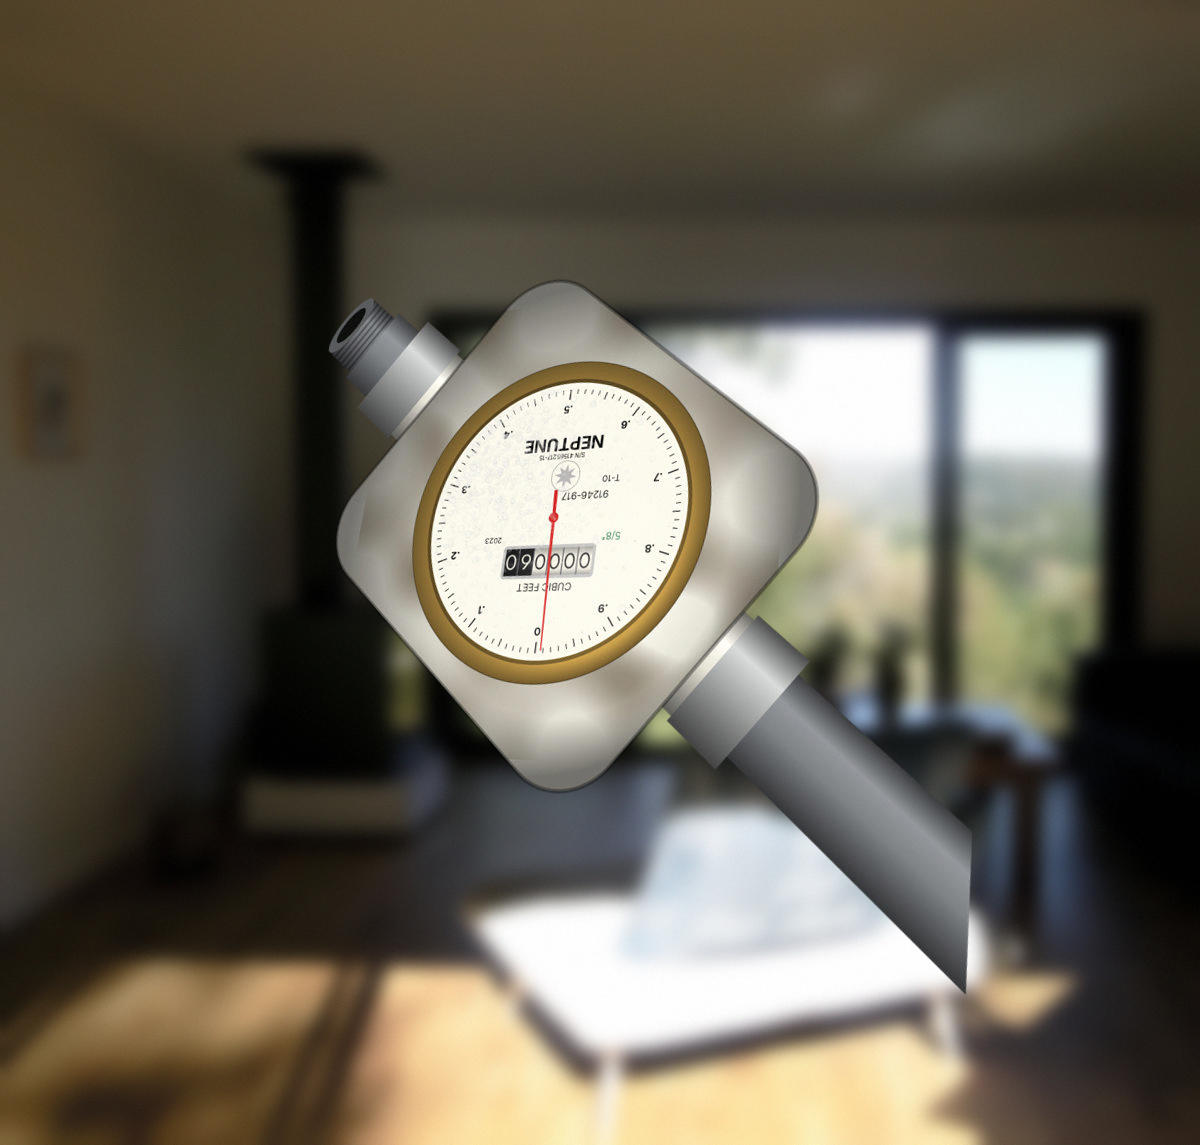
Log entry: ft³ 59.99
